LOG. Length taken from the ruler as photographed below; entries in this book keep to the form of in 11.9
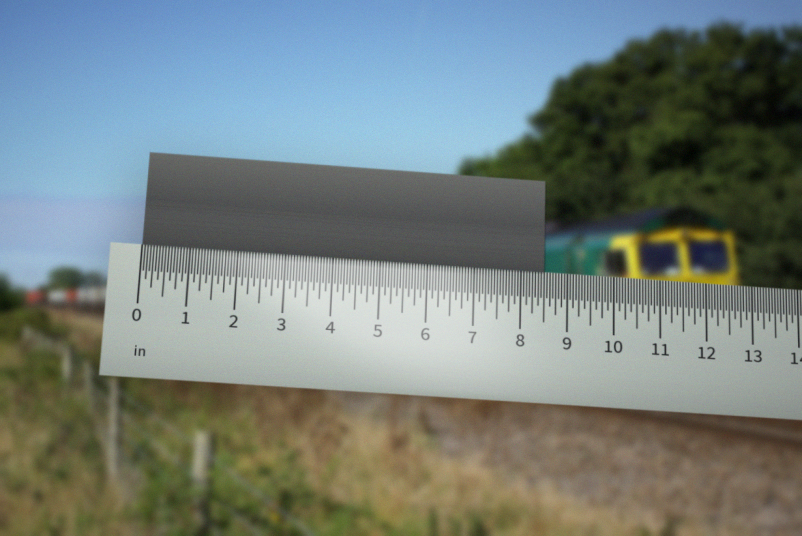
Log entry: in 8.5
